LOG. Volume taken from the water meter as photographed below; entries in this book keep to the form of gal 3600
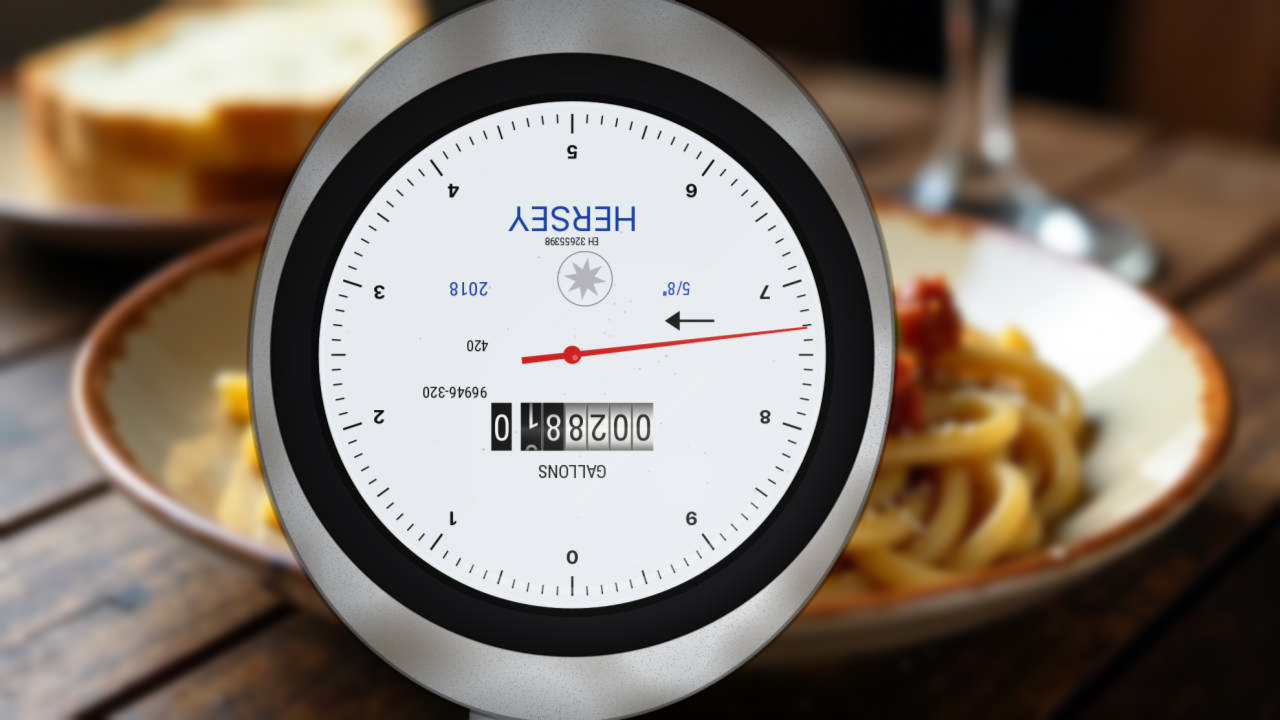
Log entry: gal 28807.3
